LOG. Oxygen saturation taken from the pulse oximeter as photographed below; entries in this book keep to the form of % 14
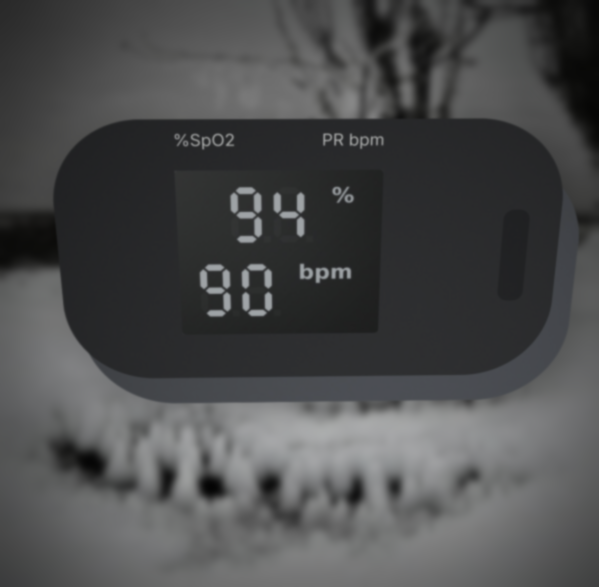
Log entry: % 94
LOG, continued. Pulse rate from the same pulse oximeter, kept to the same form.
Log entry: bpm 90
